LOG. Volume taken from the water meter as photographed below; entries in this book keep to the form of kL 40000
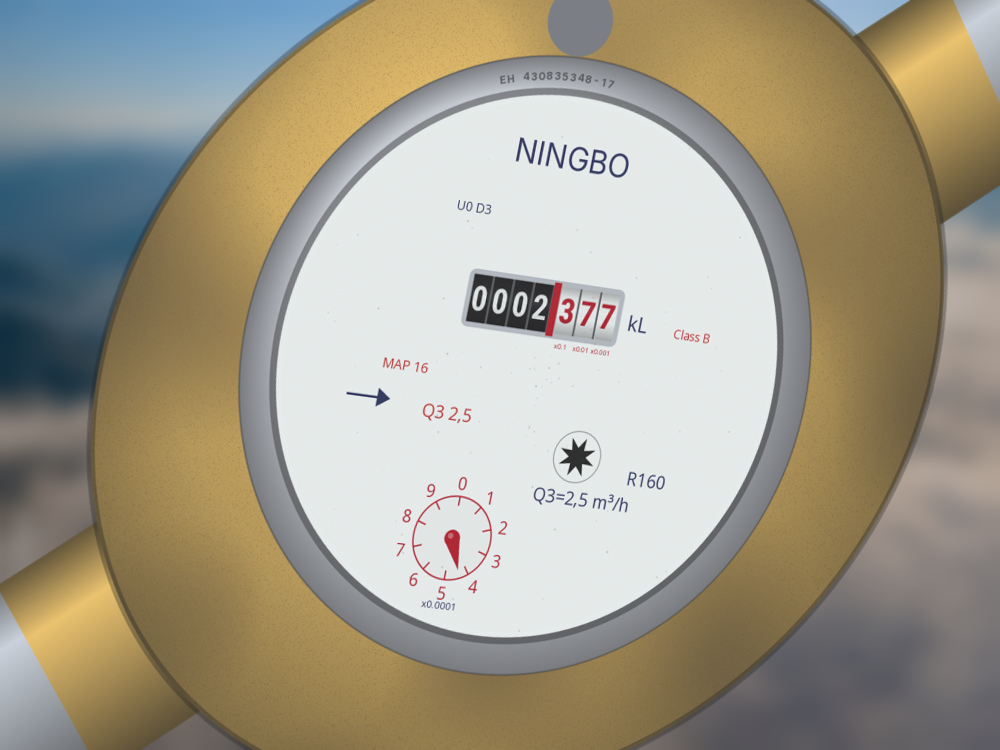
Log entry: kL 2.3774
